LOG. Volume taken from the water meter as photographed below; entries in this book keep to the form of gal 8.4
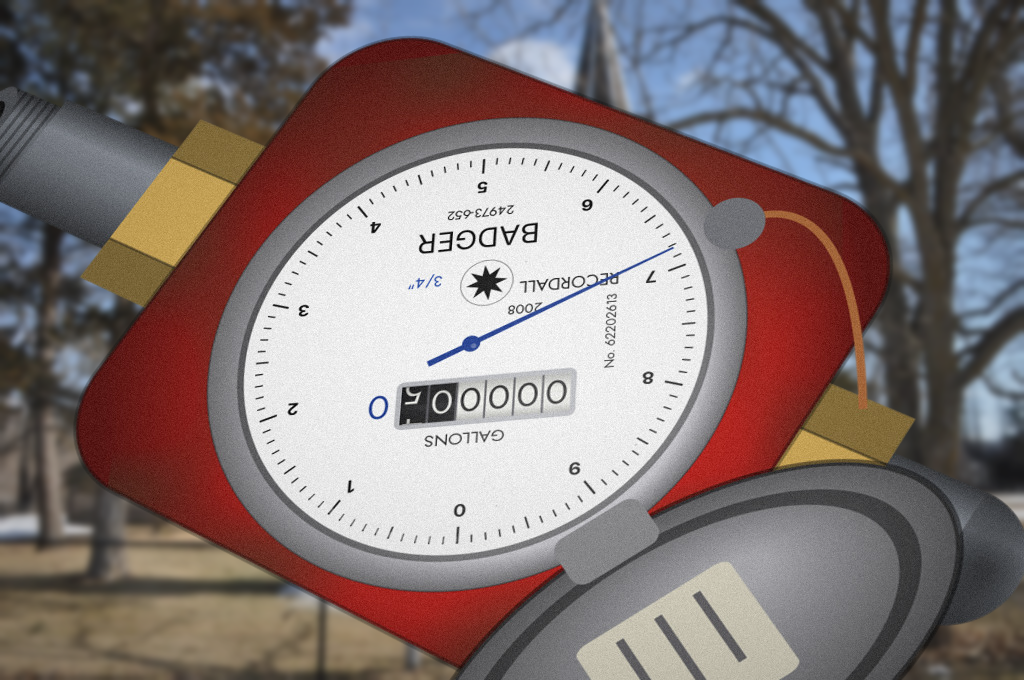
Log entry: gal 46.8
